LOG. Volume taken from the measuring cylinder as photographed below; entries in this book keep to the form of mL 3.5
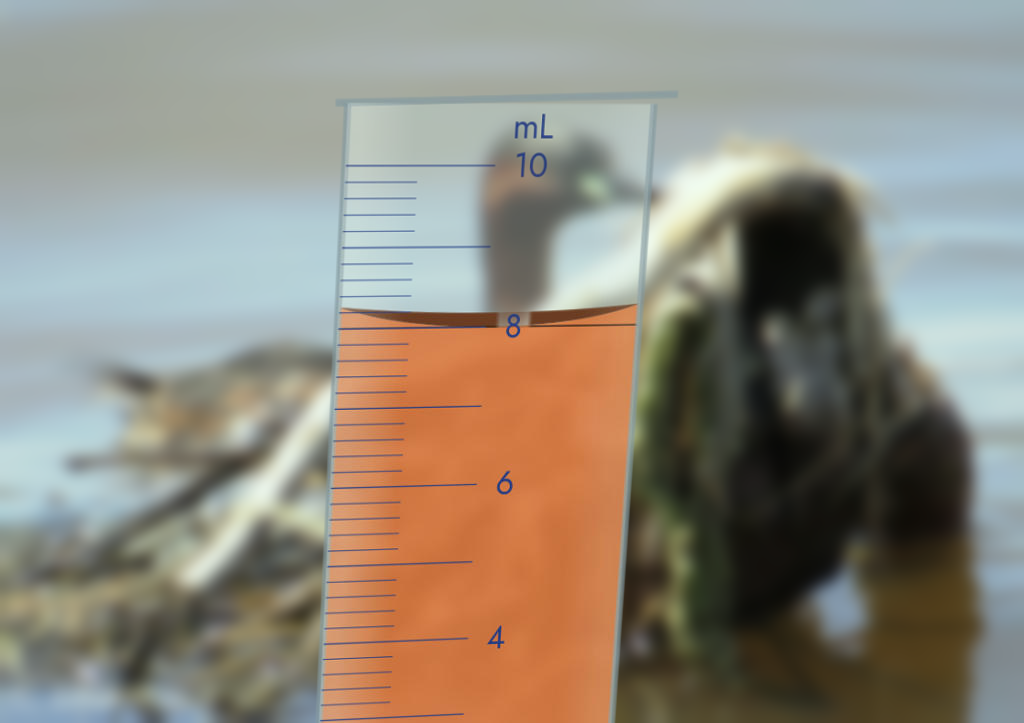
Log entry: mL 8
